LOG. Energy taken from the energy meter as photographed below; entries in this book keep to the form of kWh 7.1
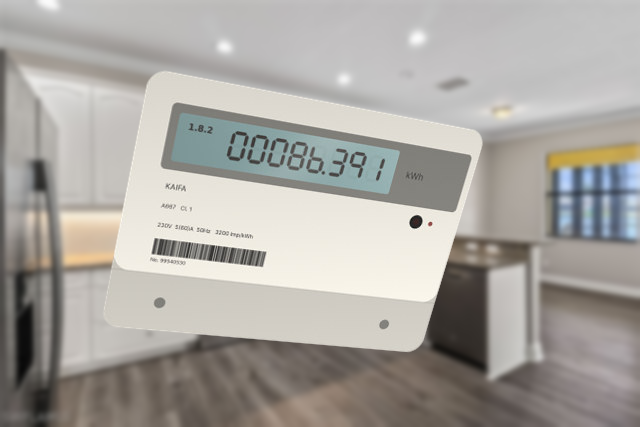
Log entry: kWh 86.391
